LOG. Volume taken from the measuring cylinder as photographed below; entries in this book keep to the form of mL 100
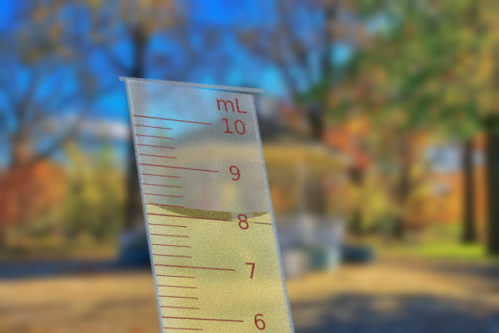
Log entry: mL 8
